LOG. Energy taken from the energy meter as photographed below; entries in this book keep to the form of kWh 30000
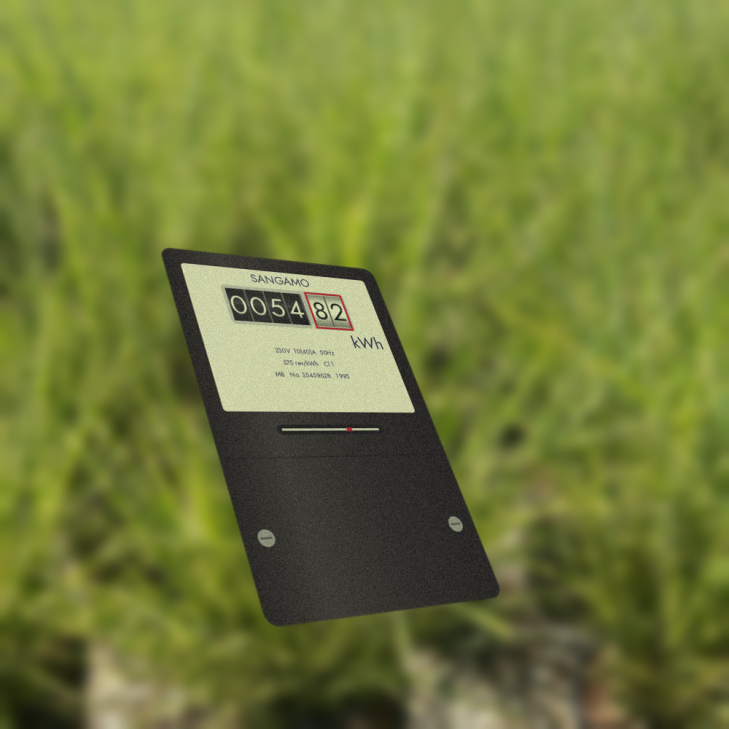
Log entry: kWh 54.82
